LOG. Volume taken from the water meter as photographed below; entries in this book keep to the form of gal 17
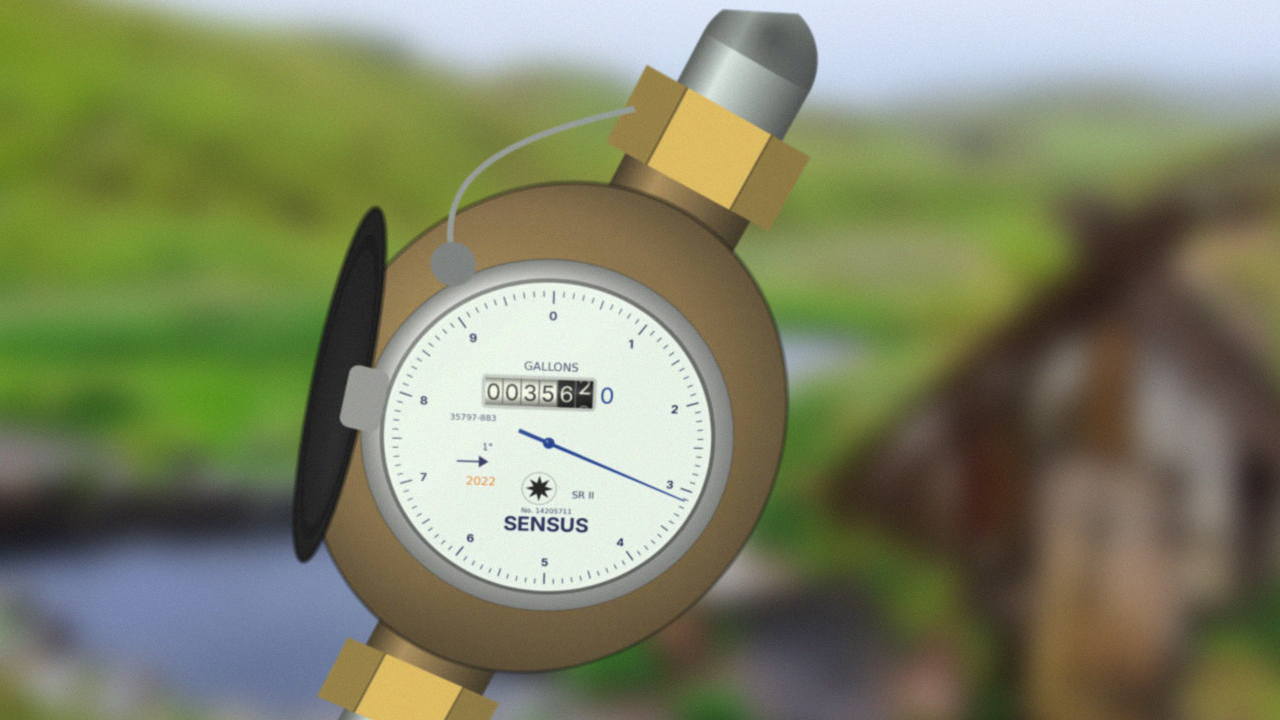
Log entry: gal 35623.1
